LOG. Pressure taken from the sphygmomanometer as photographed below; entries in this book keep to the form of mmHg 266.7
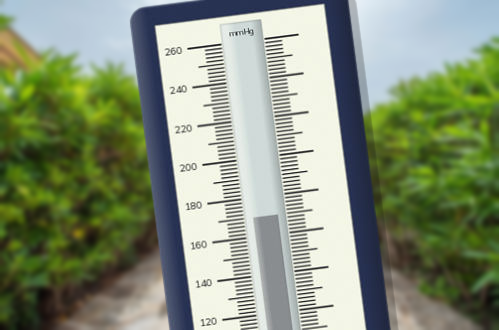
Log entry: mmHg 170
